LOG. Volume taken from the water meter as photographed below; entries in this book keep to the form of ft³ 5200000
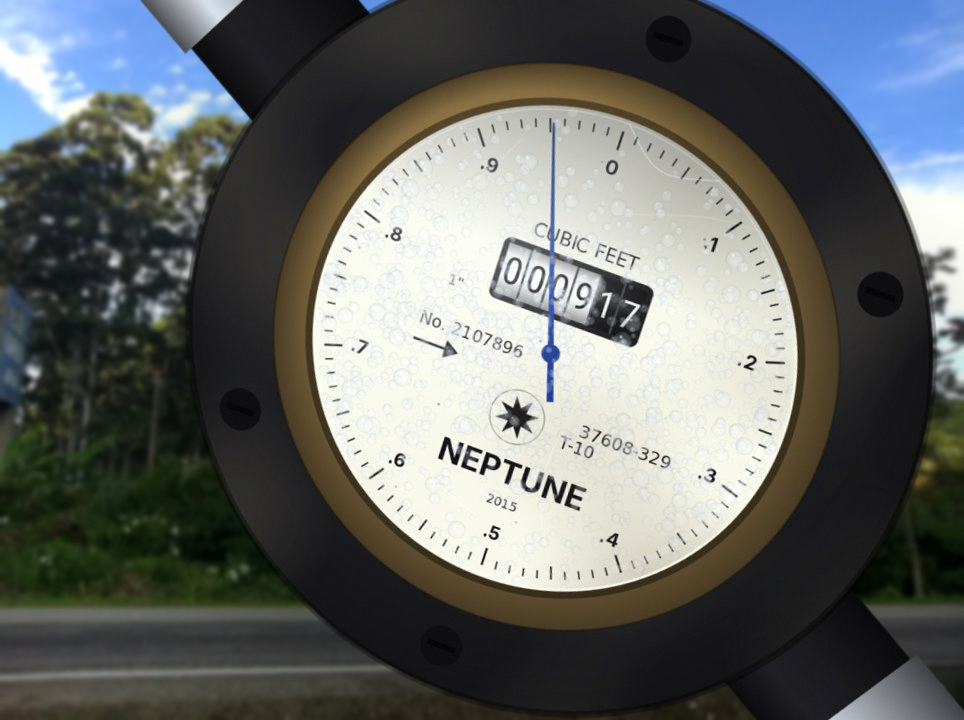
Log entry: ft³ 916.95
